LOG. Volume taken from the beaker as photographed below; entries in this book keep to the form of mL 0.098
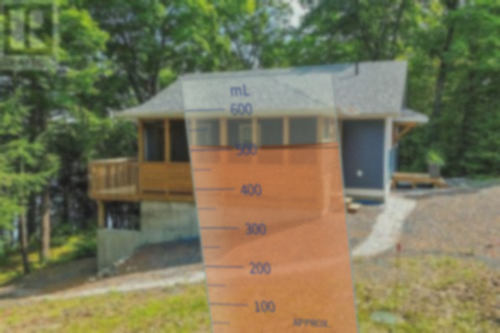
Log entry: mL 500
